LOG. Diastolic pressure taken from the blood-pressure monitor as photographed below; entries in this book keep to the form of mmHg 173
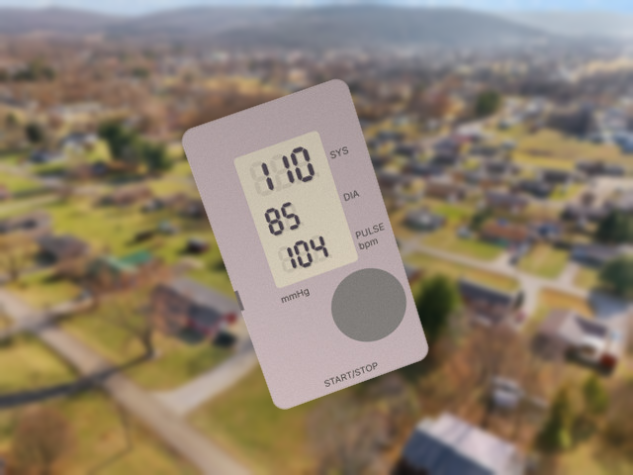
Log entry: mmHg 85
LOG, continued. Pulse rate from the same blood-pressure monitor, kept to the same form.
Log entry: bpm 104
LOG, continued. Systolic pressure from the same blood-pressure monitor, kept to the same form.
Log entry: mmHg 110
